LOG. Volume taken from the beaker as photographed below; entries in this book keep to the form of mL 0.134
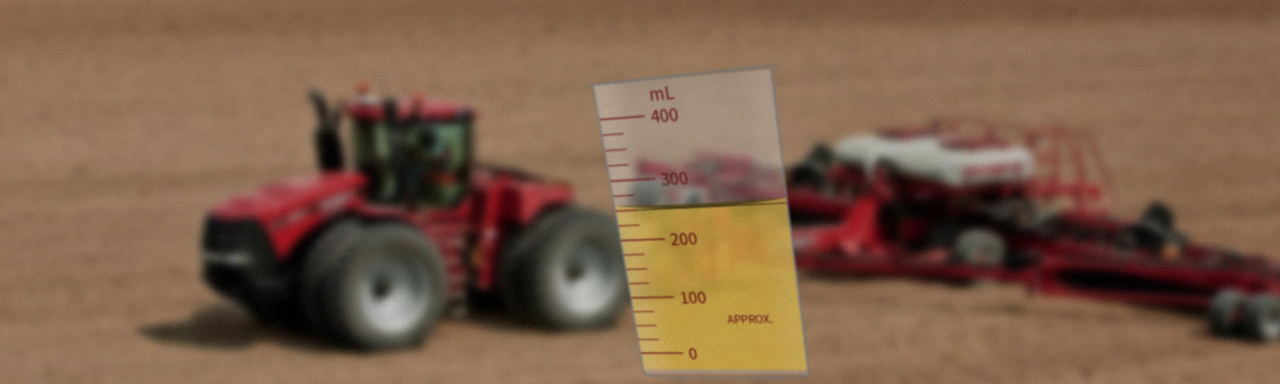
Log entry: mL 250
